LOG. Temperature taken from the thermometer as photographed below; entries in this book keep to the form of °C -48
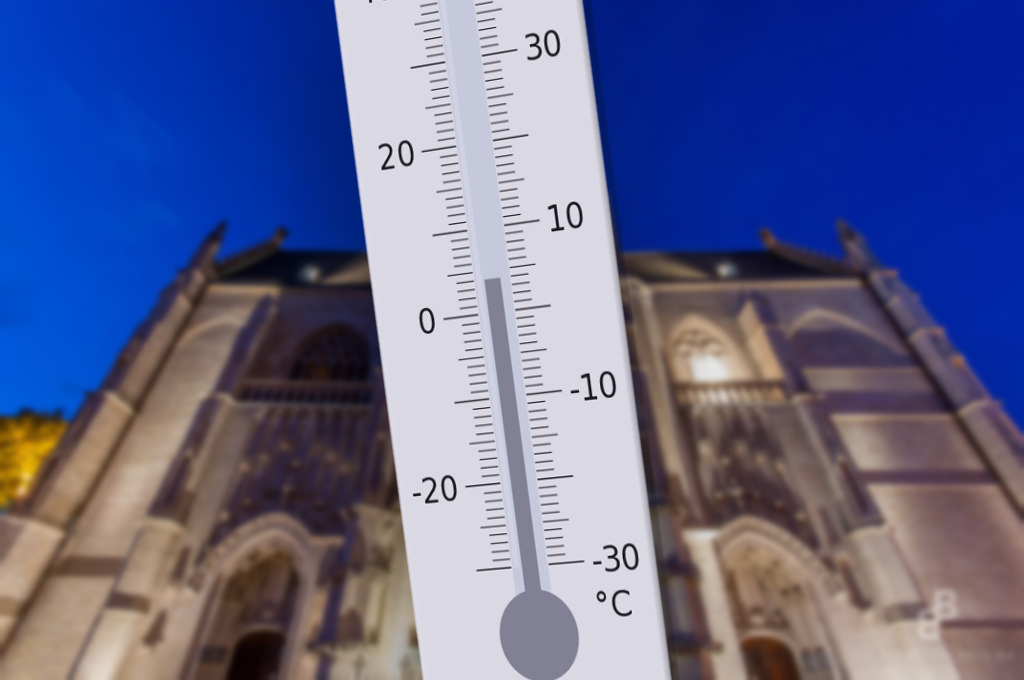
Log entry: °C 4
